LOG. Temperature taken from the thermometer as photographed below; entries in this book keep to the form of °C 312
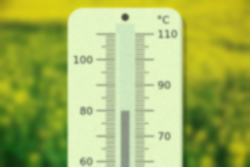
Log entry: °C 80
